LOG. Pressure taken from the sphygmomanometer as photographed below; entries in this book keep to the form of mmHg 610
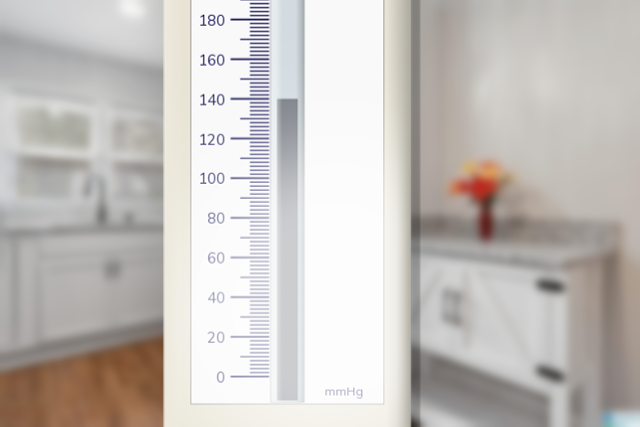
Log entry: mmHg 140
